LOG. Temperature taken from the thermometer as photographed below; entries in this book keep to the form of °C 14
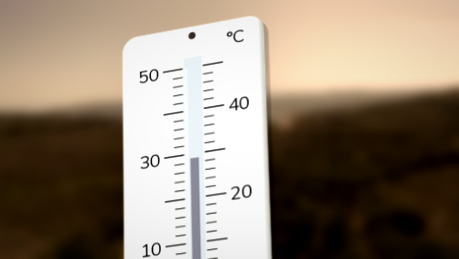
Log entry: °C 29
